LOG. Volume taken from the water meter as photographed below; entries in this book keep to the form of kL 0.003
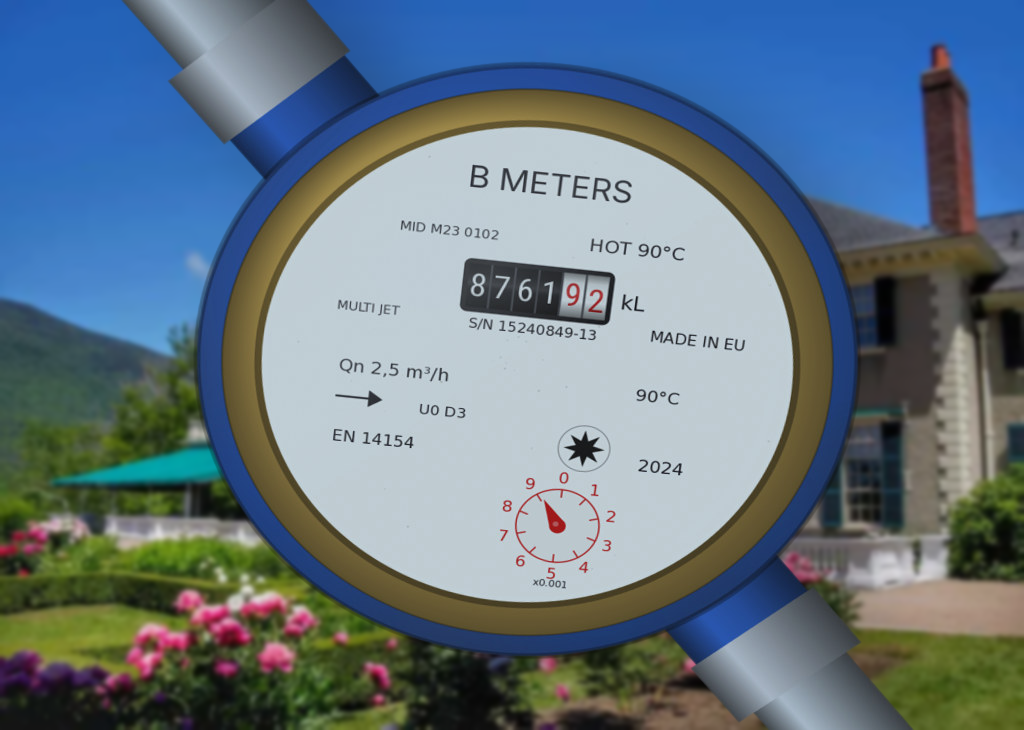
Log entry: kL 8761.919
